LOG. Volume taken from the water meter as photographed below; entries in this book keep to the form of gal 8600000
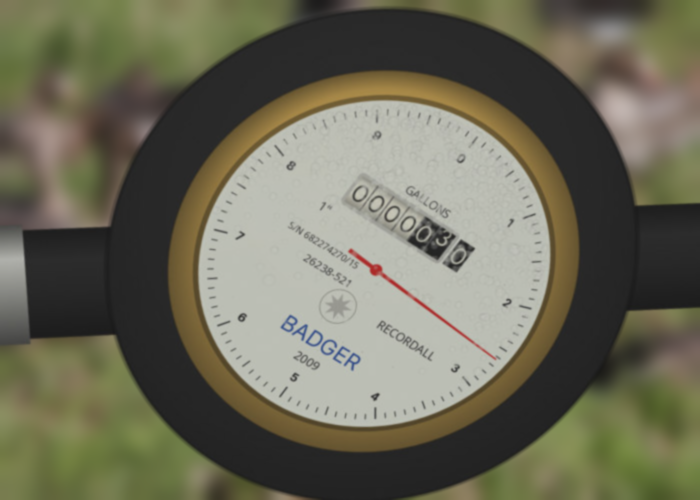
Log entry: gal 32.6
